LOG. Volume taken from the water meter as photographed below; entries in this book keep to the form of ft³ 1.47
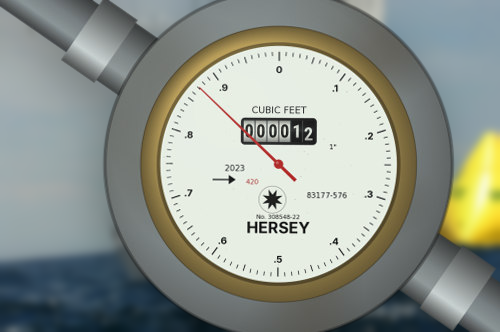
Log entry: ft³ 11.87
